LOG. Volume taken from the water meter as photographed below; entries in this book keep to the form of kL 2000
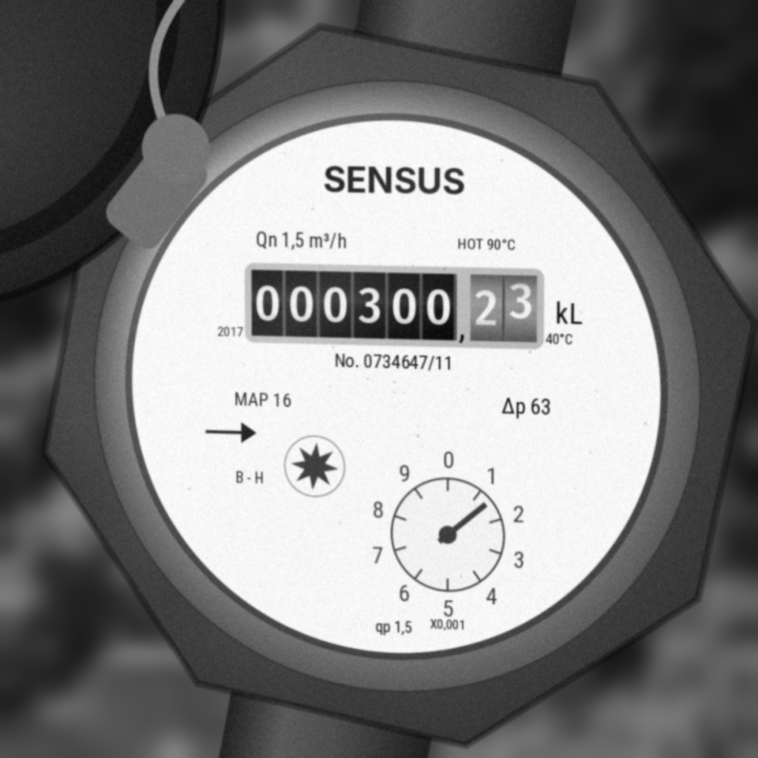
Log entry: kL 300.231
